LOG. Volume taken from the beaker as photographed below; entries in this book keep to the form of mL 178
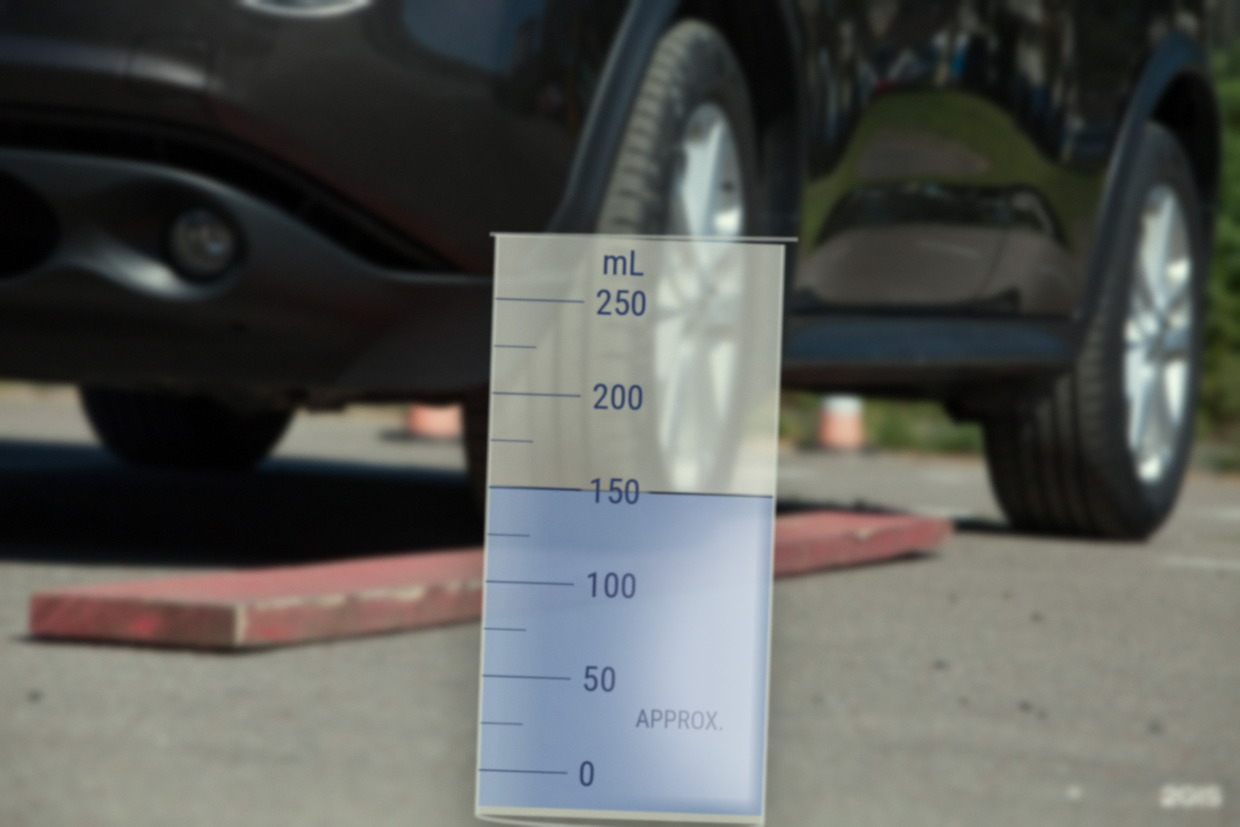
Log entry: mL 150
